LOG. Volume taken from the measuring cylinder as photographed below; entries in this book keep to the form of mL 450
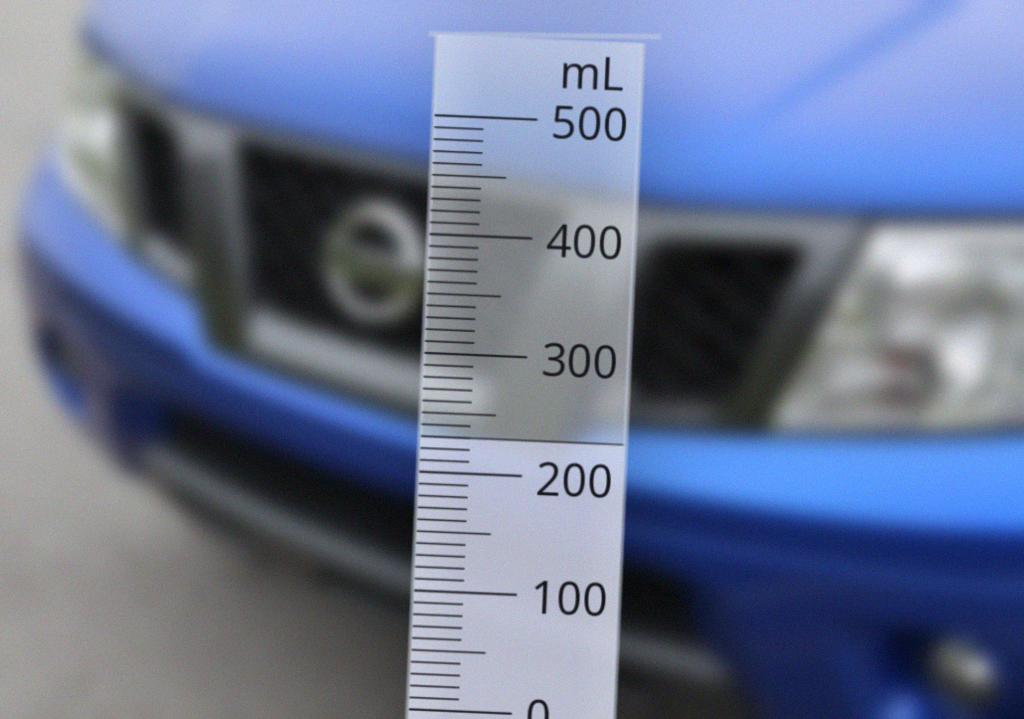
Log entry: mL 230
